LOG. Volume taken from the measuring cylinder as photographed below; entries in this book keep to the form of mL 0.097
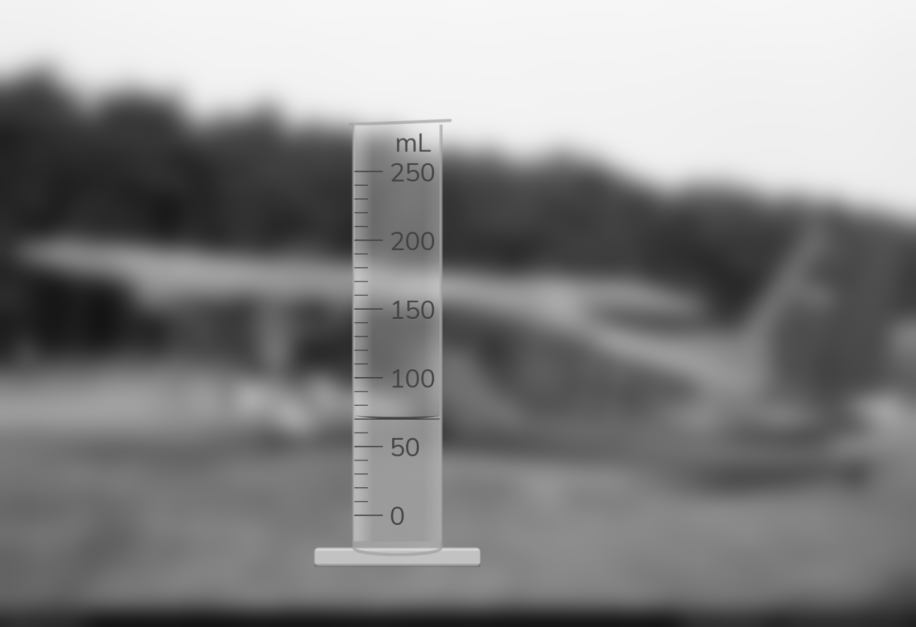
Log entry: mL 70
